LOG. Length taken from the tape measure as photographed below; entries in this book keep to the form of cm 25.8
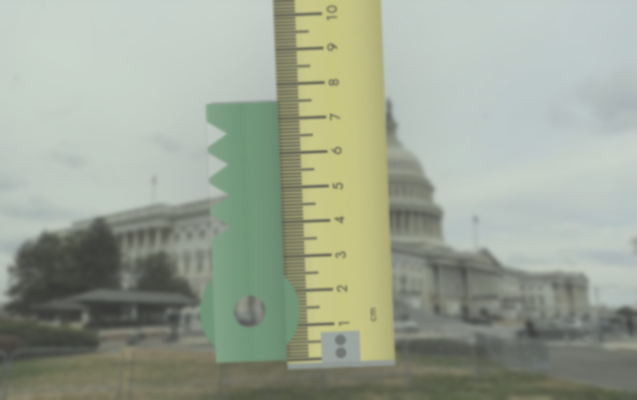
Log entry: cm 7.5
